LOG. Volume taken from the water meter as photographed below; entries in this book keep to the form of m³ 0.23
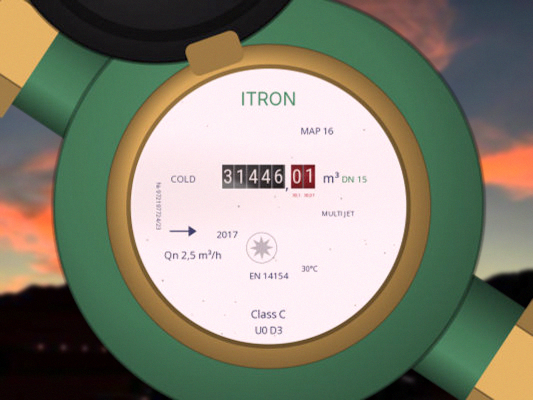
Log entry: m³ 31446.01
